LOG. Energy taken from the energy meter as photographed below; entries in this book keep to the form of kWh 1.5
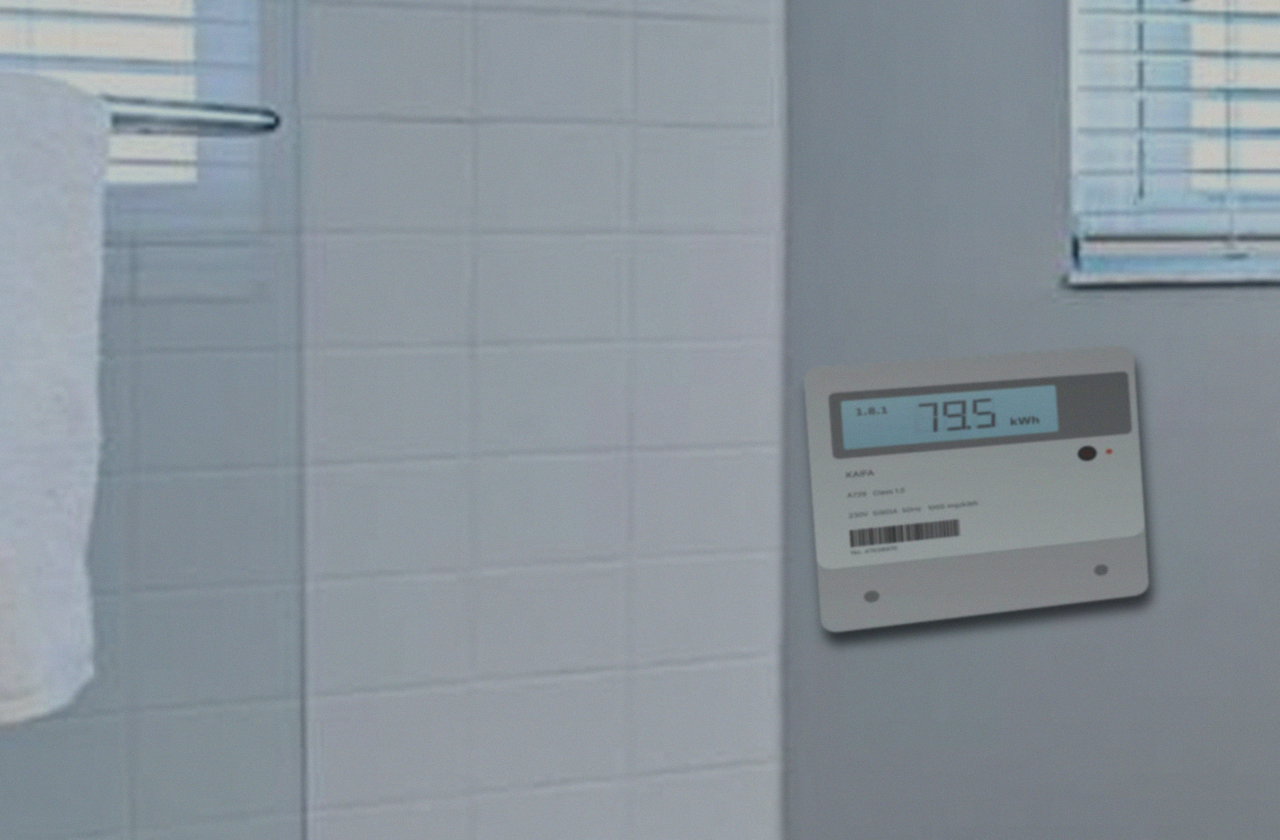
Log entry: kWh 79.5
